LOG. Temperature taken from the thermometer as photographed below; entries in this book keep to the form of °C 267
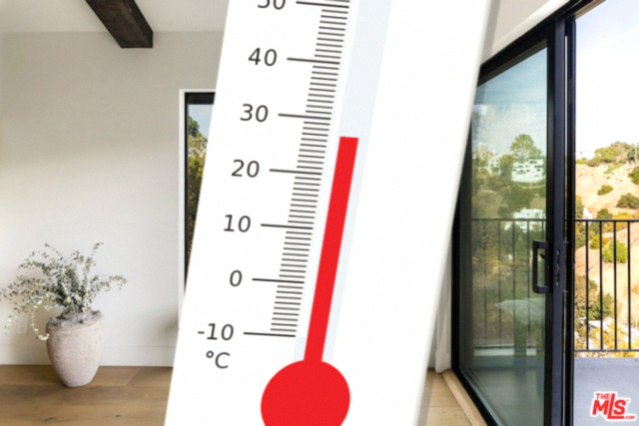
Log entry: °C 27
